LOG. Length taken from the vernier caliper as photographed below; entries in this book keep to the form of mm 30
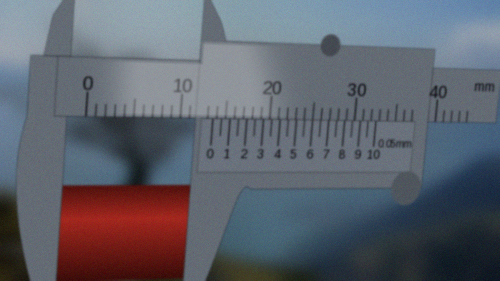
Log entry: mm 13.6
